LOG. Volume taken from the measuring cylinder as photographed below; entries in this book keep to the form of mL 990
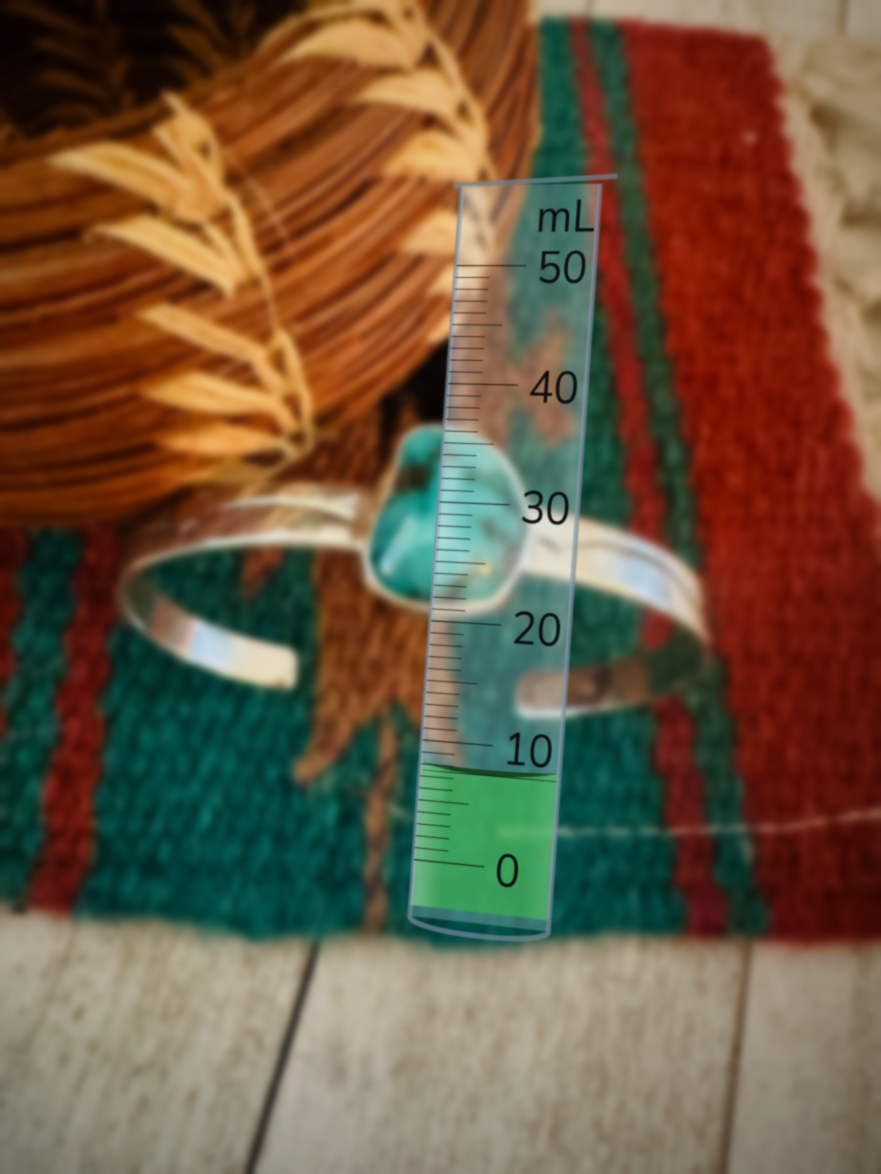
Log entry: mL 7.5
